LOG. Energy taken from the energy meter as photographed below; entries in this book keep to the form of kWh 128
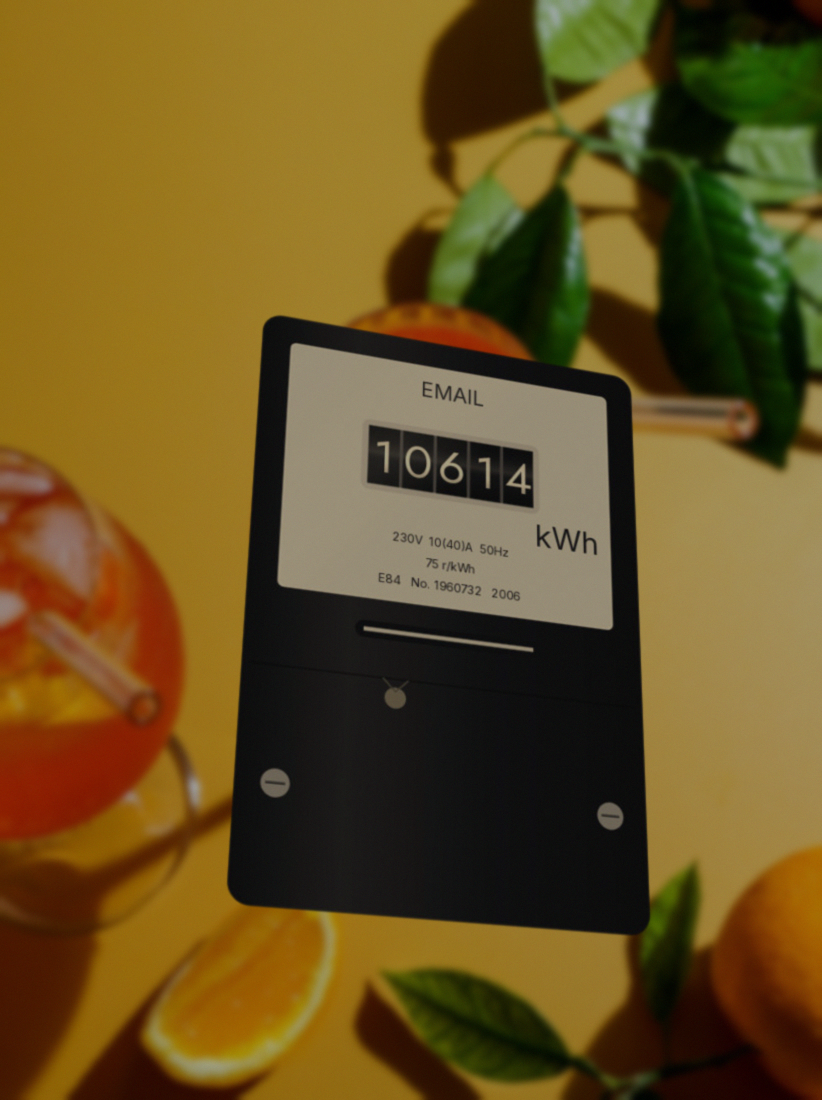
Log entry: kWh 10614
